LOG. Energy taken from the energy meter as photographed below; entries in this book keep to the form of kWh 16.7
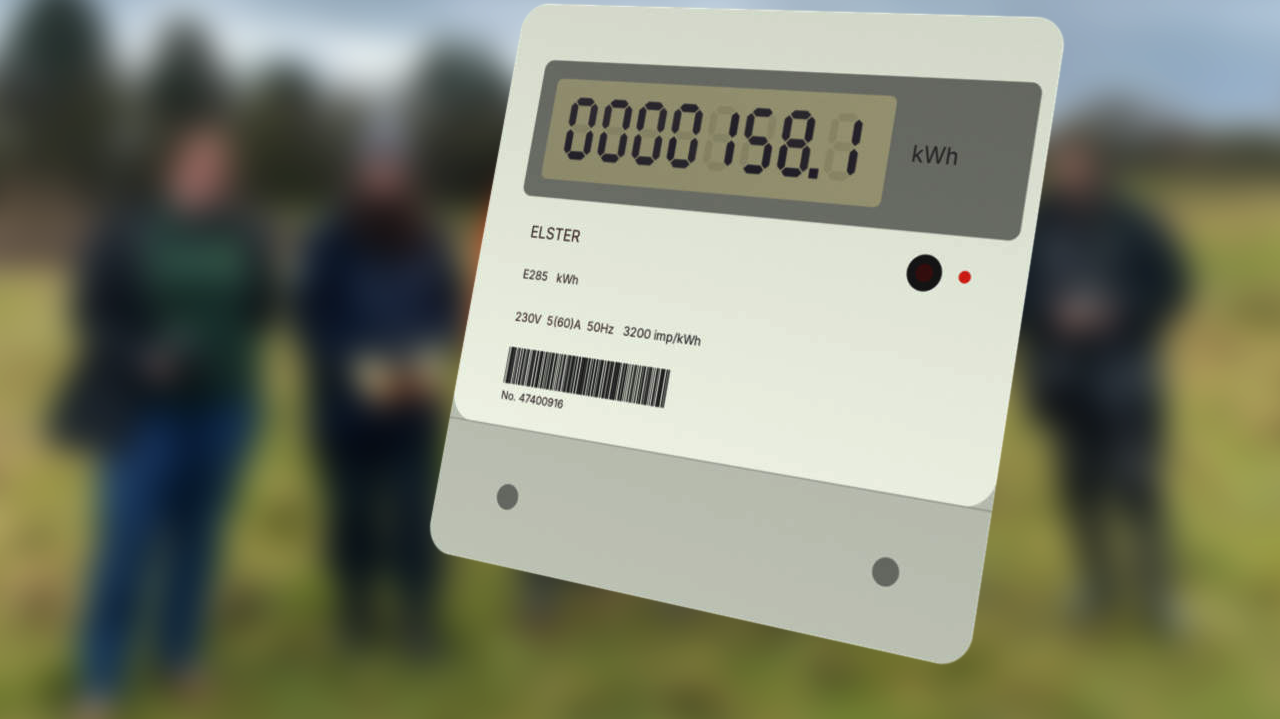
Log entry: kWh 158.1
